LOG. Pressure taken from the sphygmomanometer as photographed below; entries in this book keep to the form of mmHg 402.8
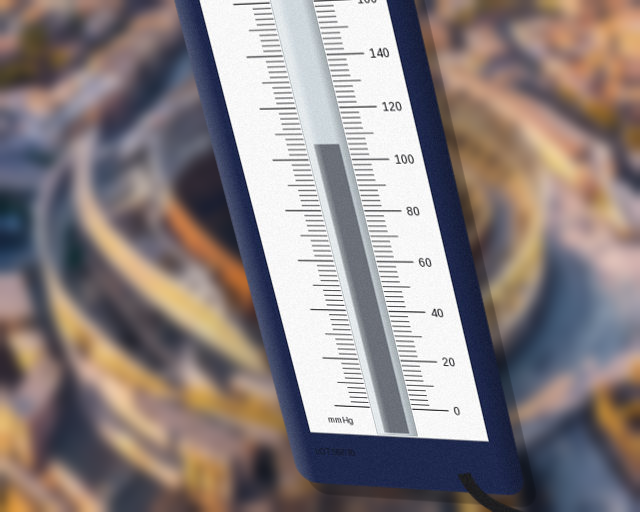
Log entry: mmHg 106
